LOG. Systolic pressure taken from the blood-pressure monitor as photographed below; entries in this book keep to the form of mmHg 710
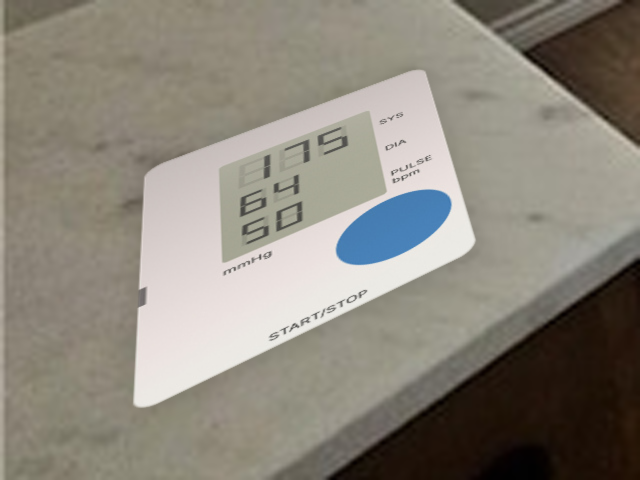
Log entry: mmHg 175
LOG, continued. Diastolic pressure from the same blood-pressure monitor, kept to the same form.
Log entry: mmHg 64
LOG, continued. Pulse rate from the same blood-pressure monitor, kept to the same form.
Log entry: bpm 50
